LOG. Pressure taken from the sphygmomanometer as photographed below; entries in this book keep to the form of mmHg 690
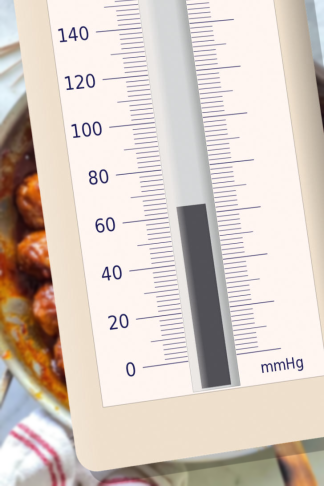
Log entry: mmHg 64
